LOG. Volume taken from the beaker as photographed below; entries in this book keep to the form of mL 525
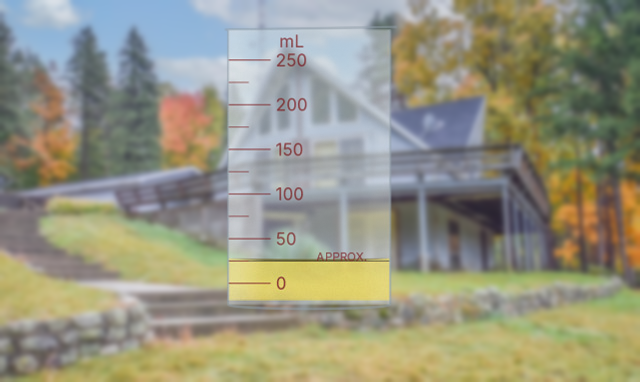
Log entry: mL 25
